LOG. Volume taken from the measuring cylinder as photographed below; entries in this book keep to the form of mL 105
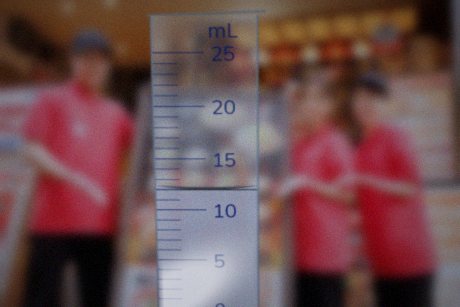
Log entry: mL 12
